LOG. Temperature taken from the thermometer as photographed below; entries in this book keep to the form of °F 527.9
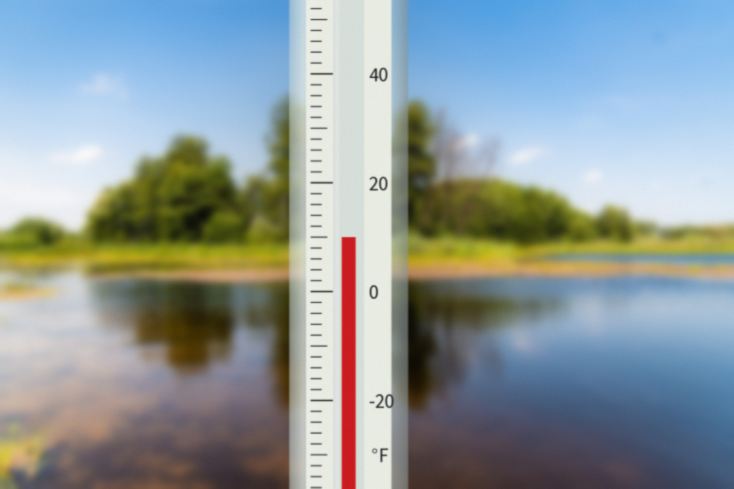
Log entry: °F 10
